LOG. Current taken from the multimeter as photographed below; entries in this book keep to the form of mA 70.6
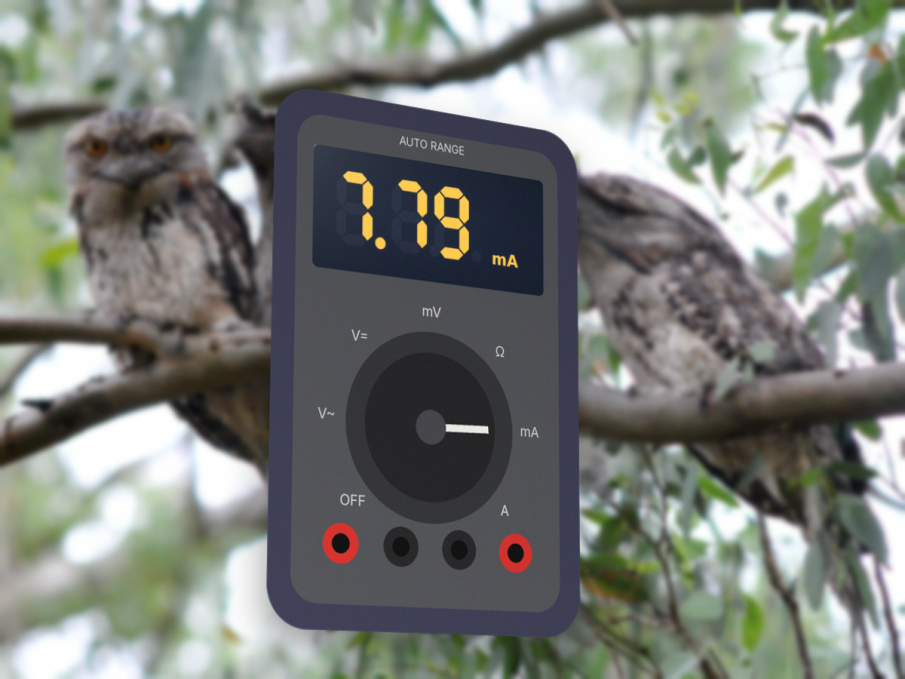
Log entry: mA 7.79
